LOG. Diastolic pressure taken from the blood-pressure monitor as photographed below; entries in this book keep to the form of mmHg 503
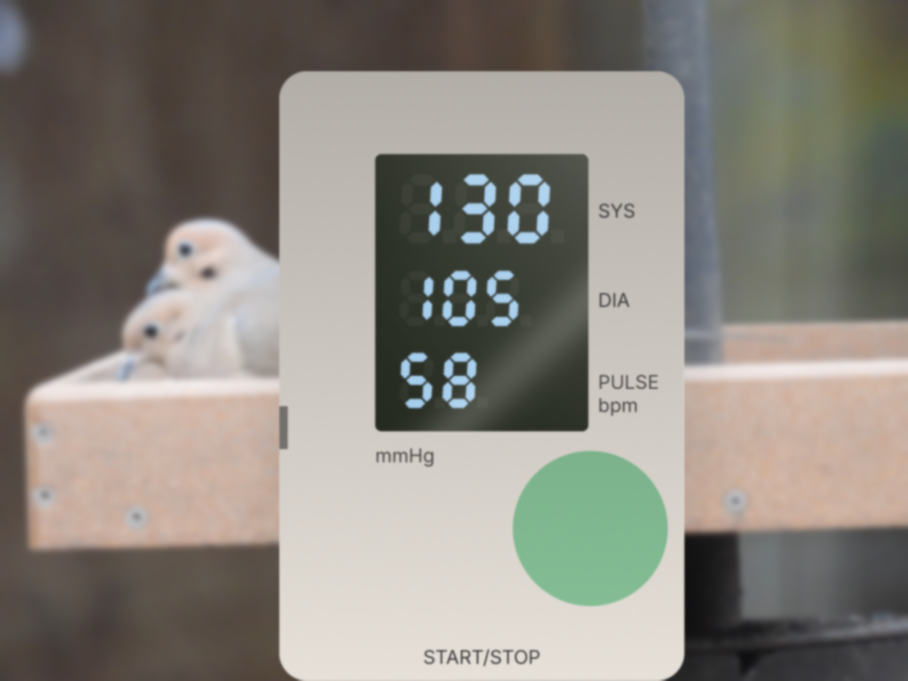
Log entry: mmHg 105
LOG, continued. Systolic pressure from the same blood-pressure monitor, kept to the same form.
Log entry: mmHg 130
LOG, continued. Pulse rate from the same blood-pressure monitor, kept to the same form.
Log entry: bpm 58
